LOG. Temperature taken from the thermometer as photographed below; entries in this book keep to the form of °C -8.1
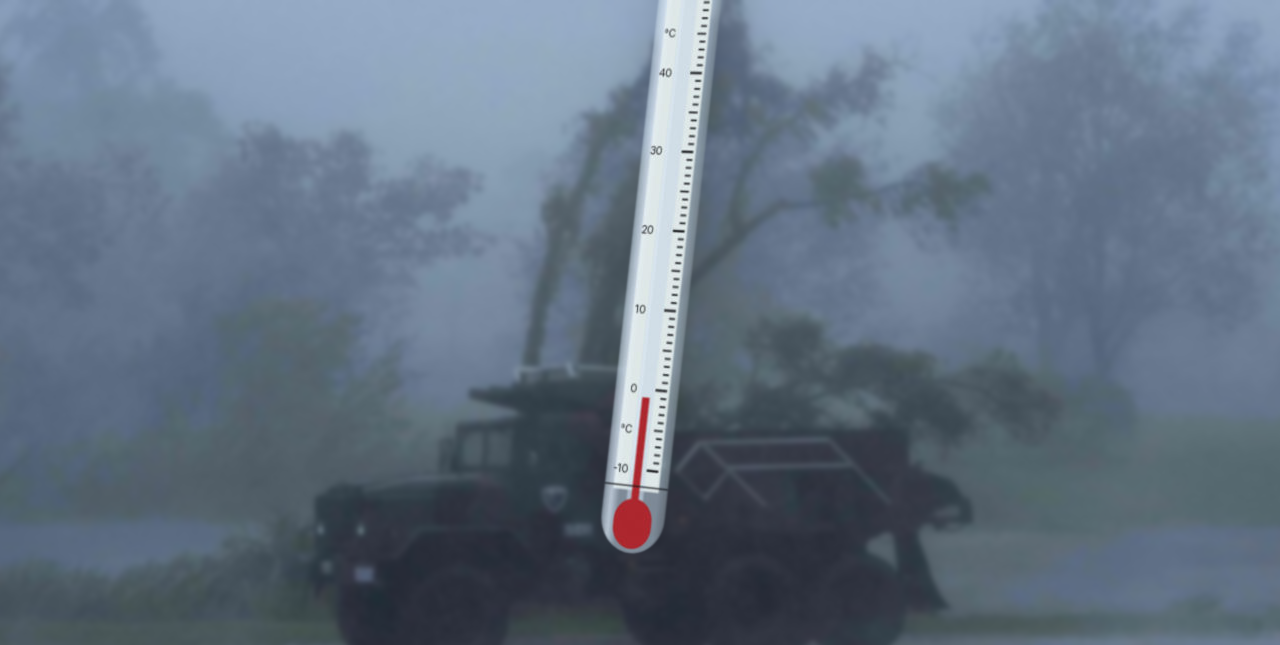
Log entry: °C -1
